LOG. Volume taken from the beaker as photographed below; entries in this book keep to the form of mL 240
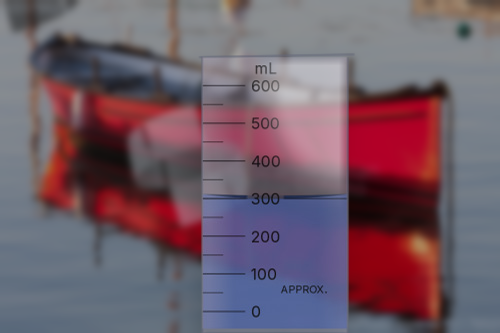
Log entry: mL 300
